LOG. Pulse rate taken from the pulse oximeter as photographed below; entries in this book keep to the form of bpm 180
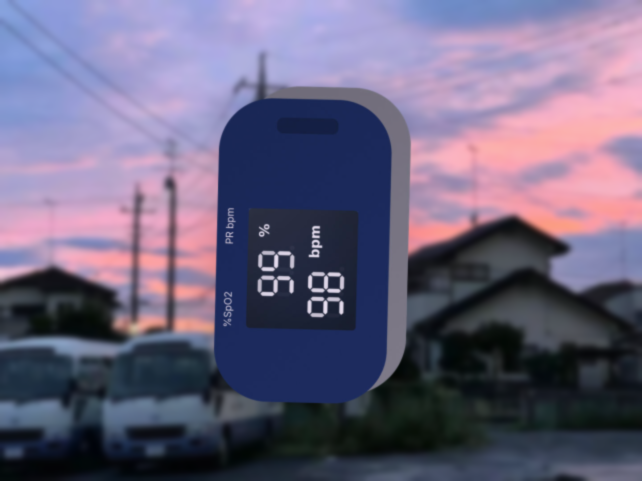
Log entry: bpm 98
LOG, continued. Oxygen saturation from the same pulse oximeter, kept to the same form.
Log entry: % 99
